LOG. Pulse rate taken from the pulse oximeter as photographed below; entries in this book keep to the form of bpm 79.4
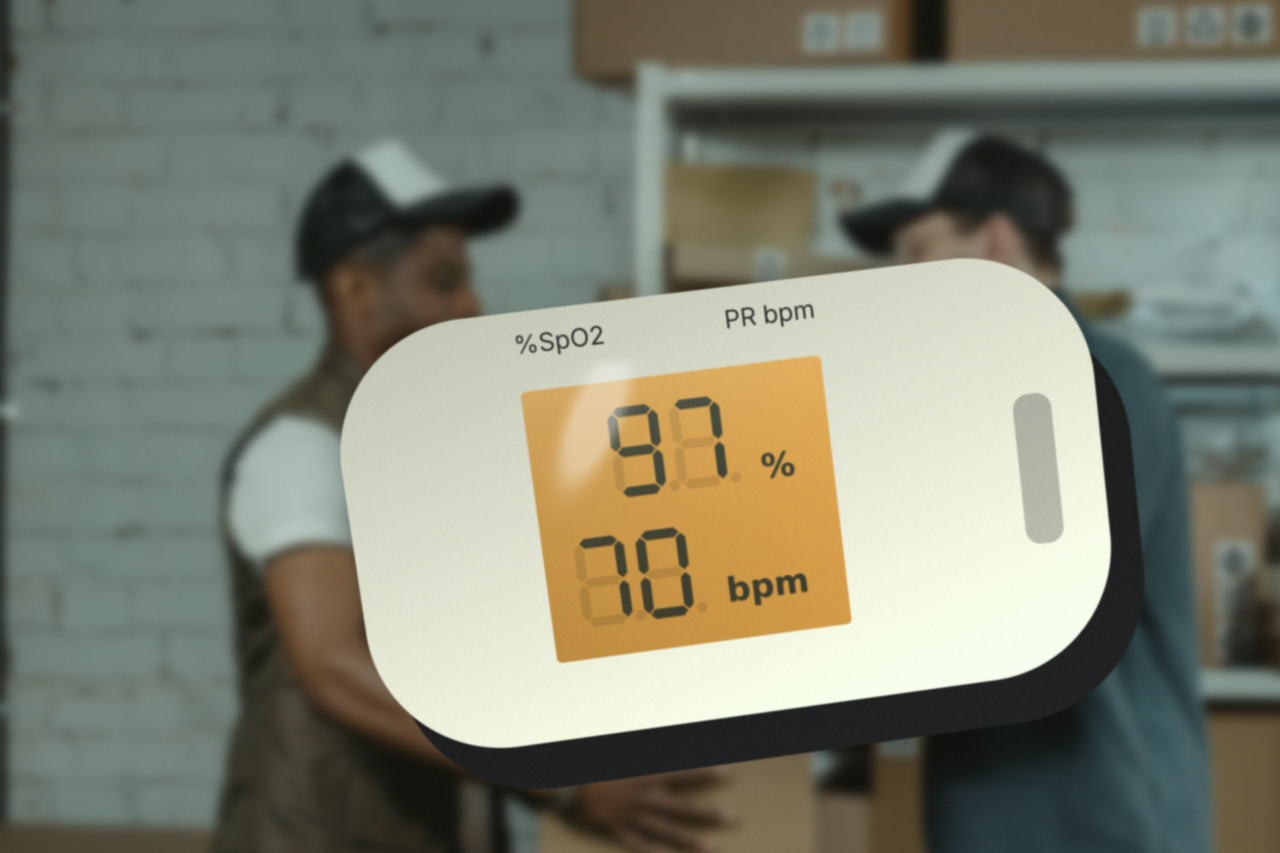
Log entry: bpm 70
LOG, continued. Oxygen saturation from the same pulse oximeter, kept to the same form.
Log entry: % 97
